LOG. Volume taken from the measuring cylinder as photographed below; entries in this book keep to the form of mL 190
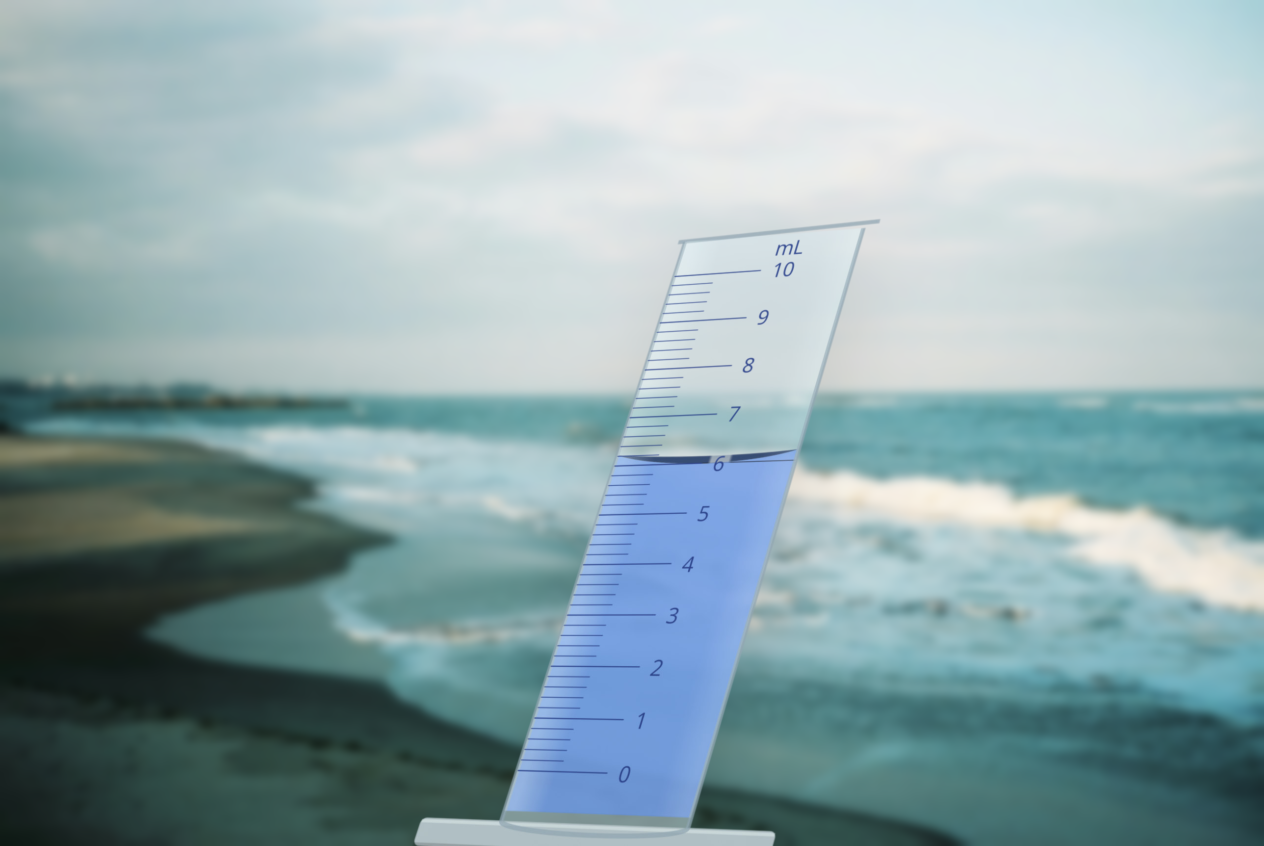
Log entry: mL 6
